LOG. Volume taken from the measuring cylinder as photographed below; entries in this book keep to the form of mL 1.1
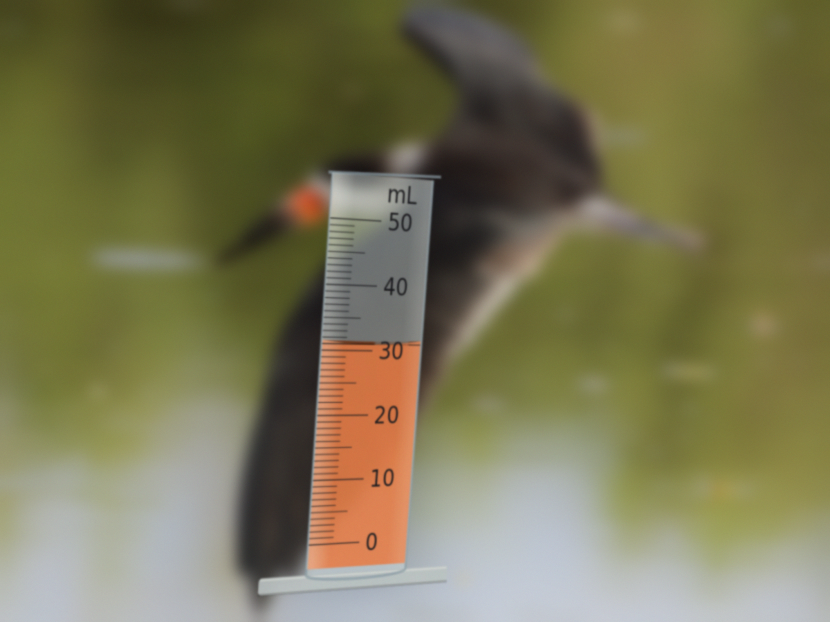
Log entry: mL 31
